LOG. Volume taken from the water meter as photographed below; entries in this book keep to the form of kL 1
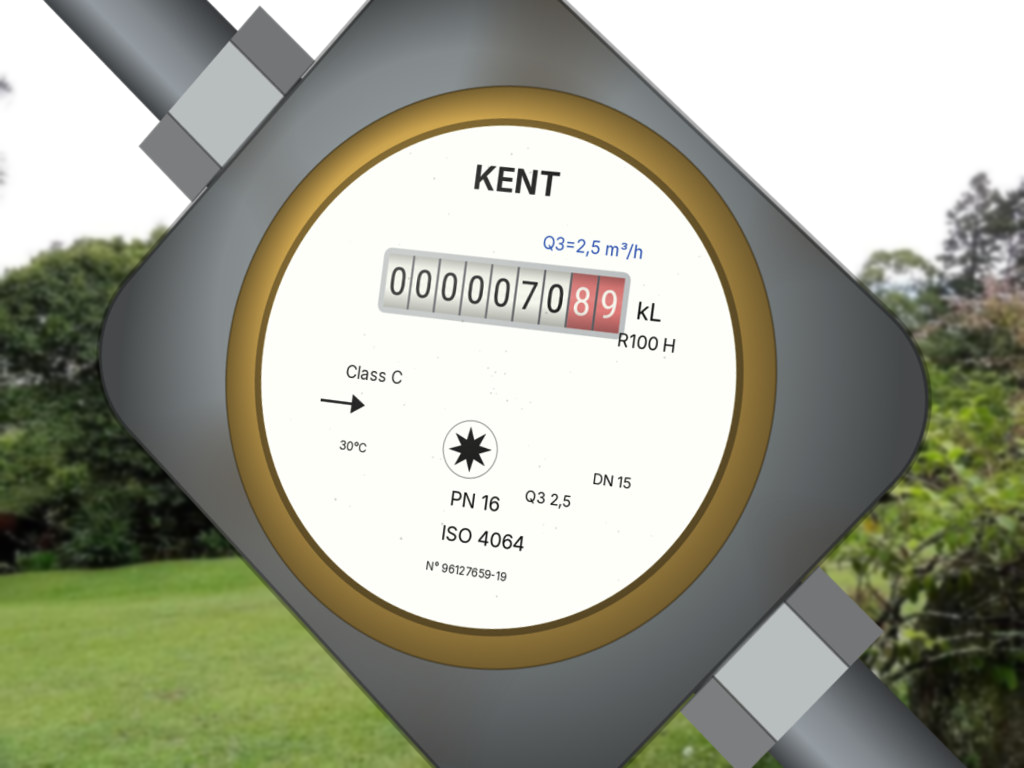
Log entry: kL 70.89
